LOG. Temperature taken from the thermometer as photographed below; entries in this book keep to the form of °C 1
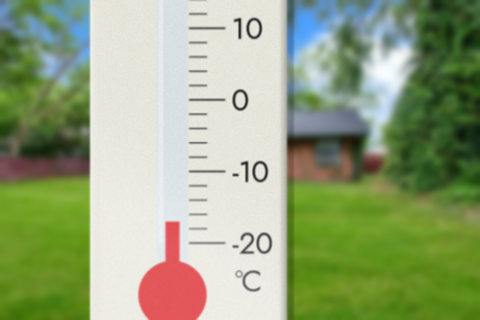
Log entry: °C -17
